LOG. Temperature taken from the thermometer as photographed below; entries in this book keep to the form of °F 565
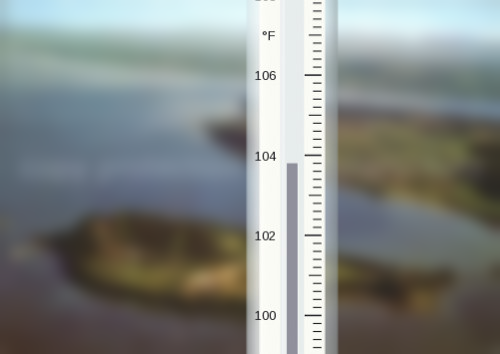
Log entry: °F 103.8
